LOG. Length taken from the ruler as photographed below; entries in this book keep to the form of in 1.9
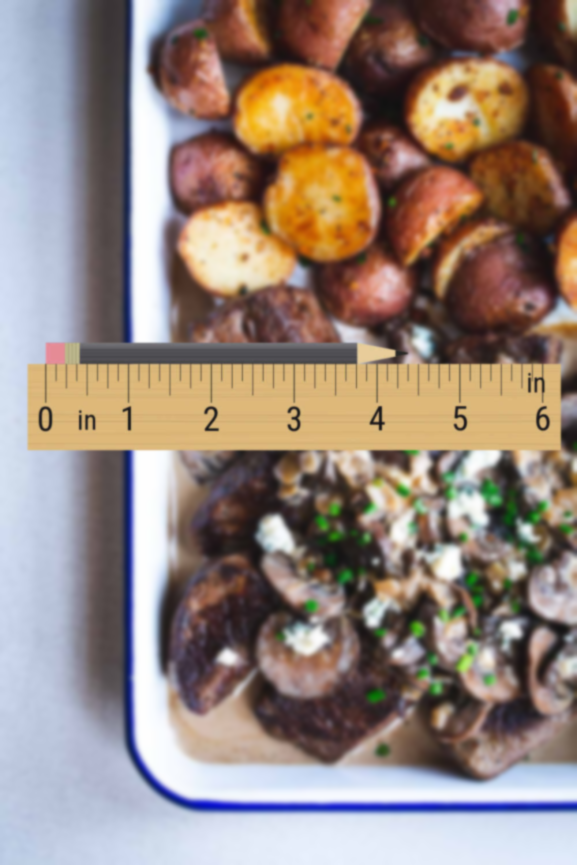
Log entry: in 4.375
